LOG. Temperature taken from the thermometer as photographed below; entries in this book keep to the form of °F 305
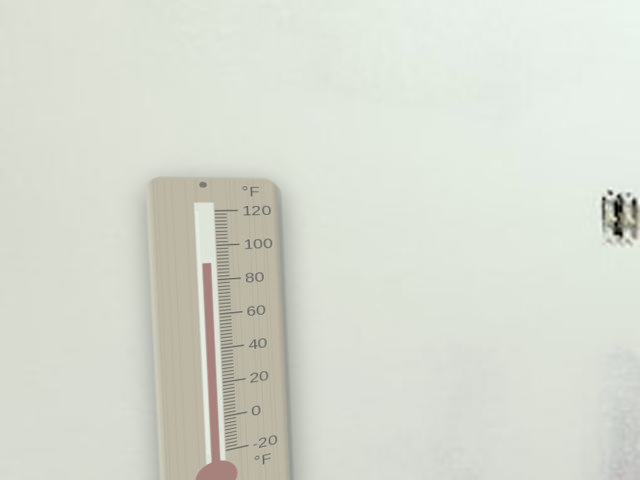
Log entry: °F 90
